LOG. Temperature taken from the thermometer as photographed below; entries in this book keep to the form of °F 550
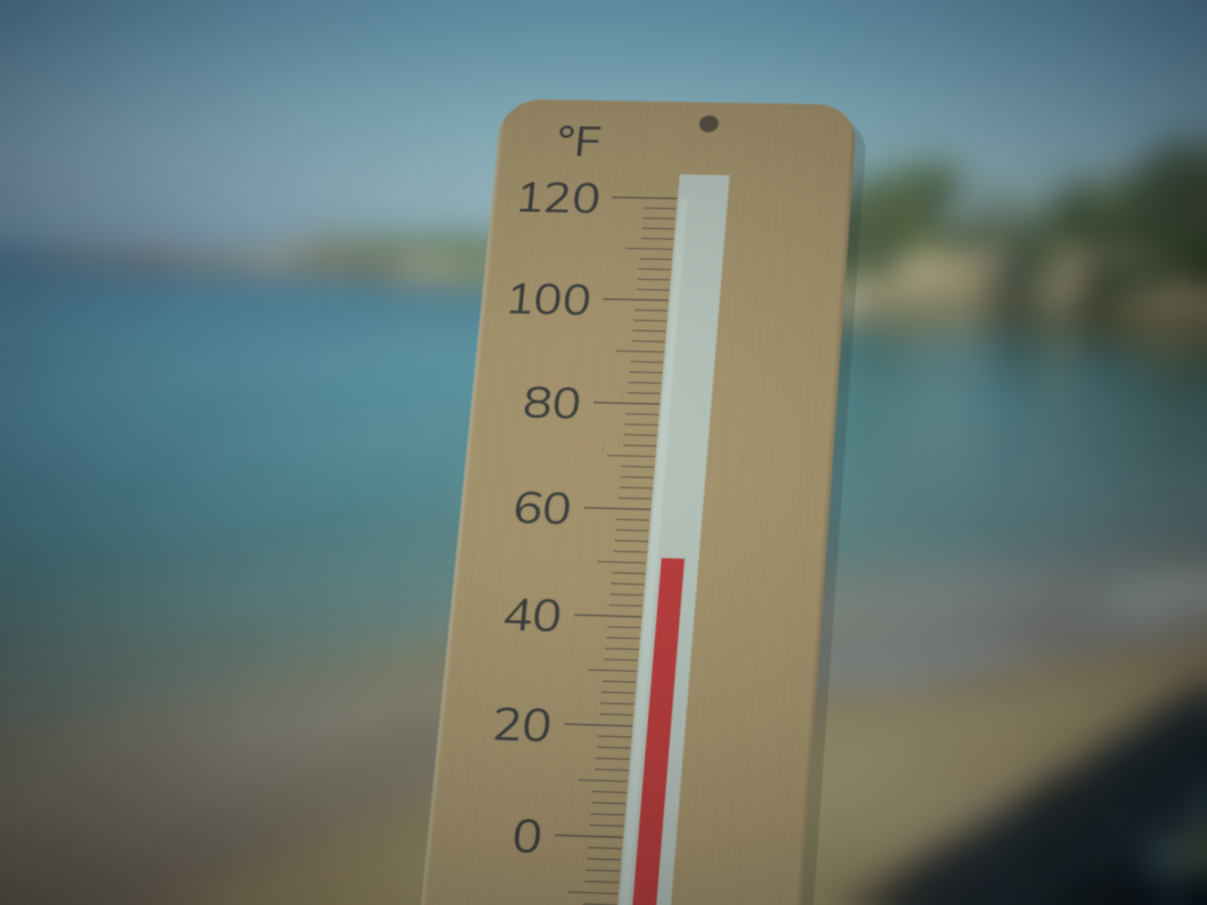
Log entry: °F 51
